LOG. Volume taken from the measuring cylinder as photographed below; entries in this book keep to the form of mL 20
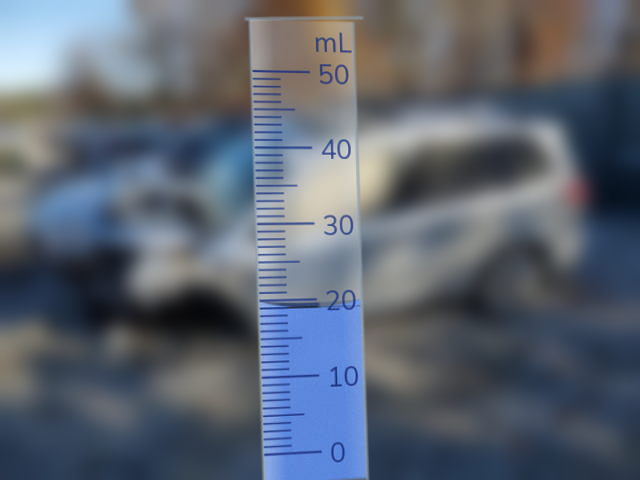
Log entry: mL 19
